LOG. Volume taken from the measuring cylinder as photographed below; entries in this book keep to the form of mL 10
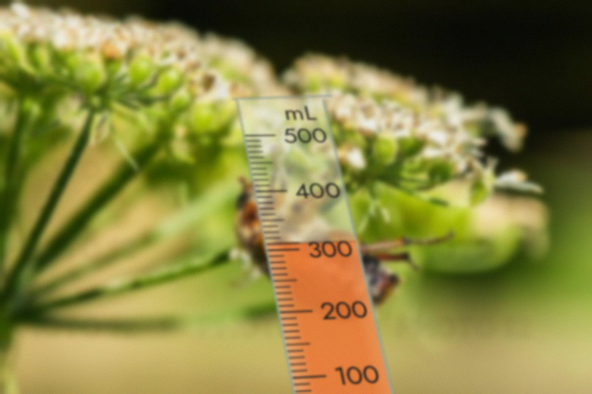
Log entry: mL 310
